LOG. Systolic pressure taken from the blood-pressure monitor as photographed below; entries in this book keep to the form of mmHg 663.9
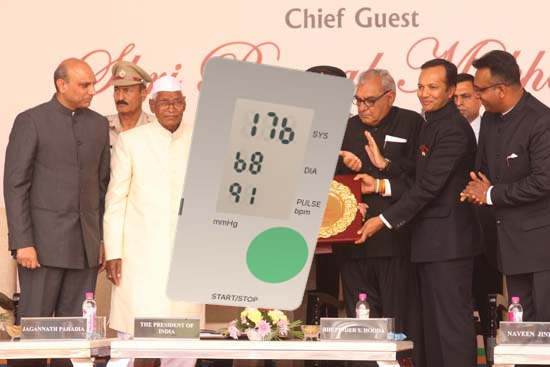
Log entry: mmHg 176
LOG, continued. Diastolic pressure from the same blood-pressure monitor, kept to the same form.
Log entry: mmHg 68
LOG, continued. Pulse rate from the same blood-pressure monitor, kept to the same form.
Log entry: bpm 91
